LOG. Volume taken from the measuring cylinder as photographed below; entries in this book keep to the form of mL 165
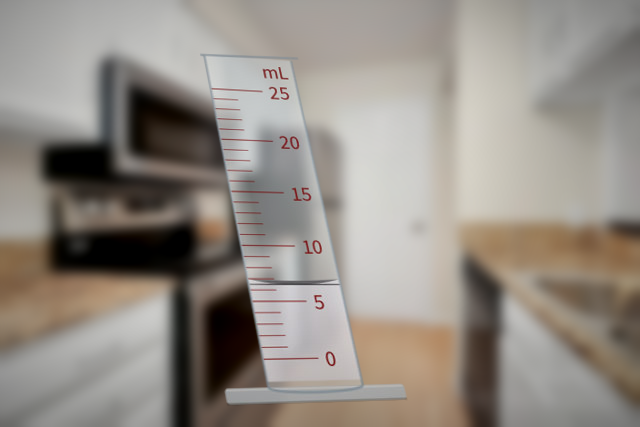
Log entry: mL 6.5
